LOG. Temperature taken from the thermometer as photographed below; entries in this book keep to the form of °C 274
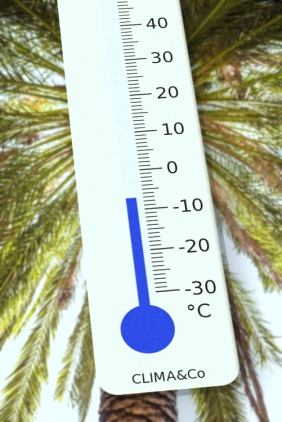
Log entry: °C -7
